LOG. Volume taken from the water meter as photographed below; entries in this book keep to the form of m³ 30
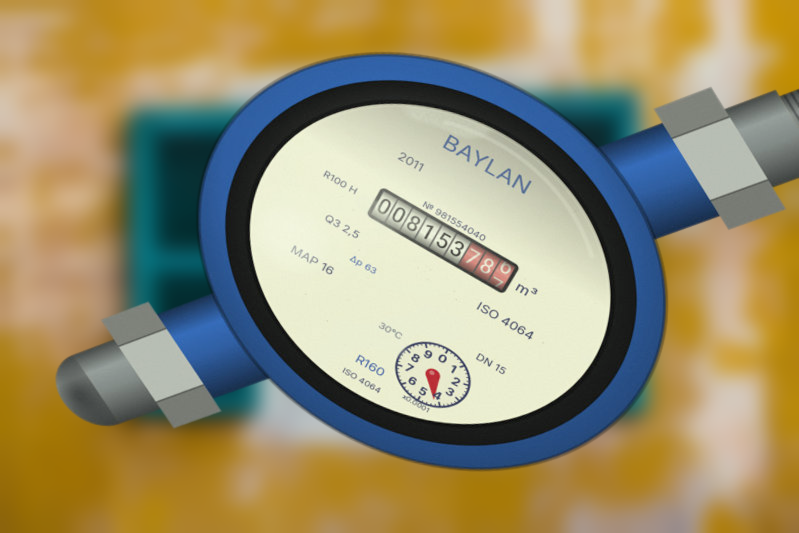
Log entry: m³ 8153.7864
